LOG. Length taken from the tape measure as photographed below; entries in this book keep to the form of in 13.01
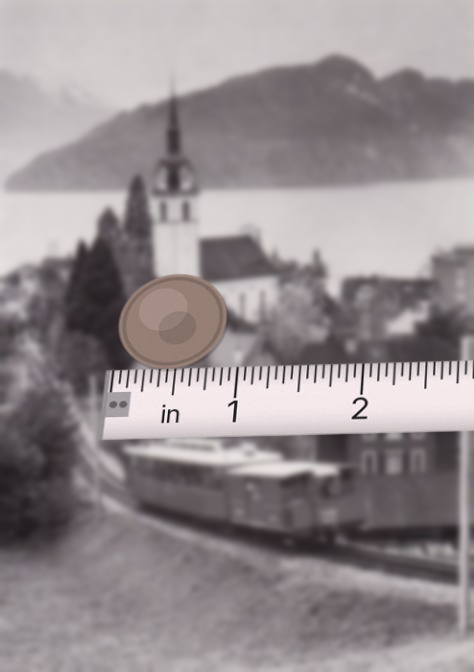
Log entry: in 0.875
